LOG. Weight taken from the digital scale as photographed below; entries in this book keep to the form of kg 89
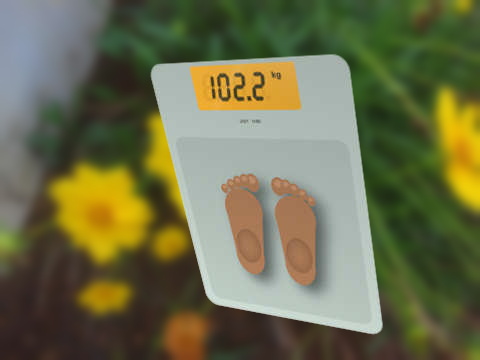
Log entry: kg 102.2
